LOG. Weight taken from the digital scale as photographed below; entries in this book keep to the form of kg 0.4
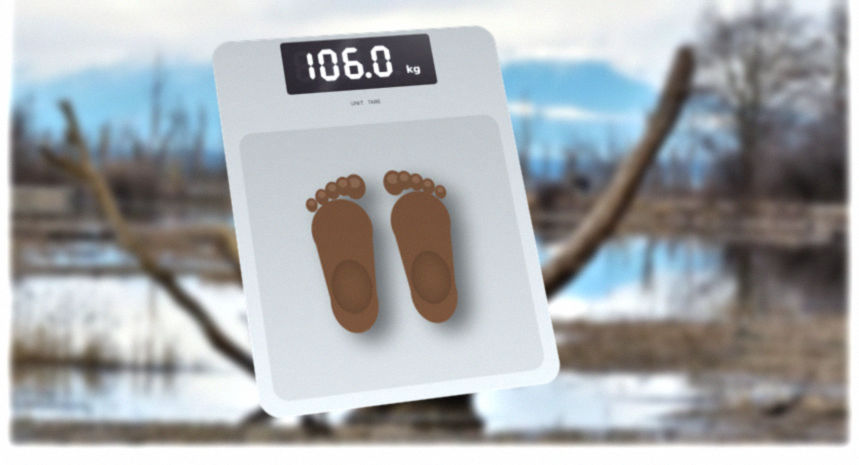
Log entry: kg 106.0
